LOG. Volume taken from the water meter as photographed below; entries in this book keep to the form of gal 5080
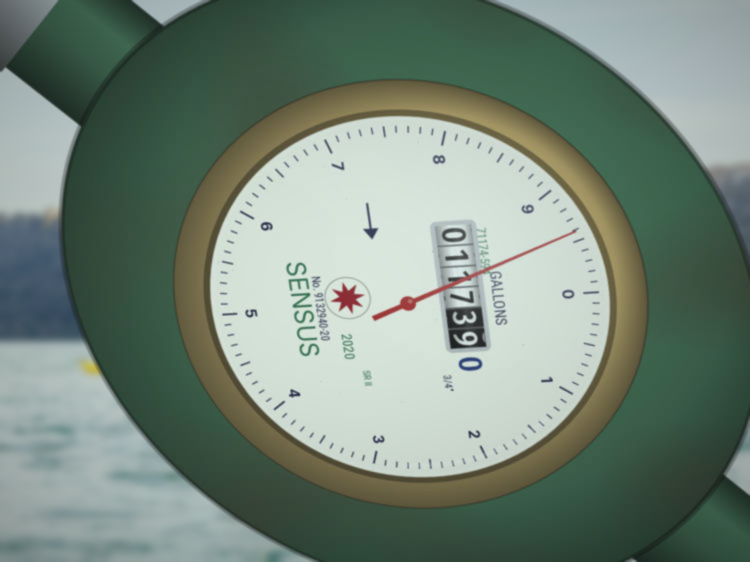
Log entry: gal 117389.4
